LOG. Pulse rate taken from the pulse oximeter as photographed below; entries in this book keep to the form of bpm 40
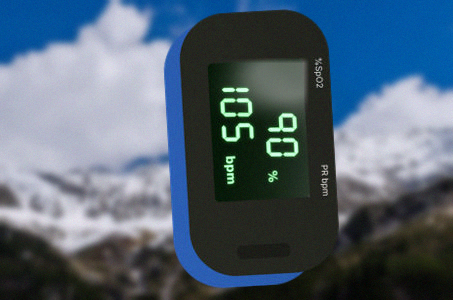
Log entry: bpm 105
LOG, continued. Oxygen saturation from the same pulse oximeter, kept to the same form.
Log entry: % 90
